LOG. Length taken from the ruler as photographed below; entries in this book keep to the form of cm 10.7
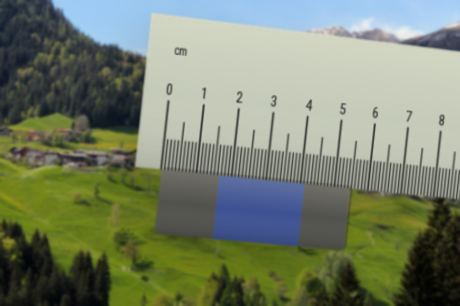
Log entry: cm 5.5
